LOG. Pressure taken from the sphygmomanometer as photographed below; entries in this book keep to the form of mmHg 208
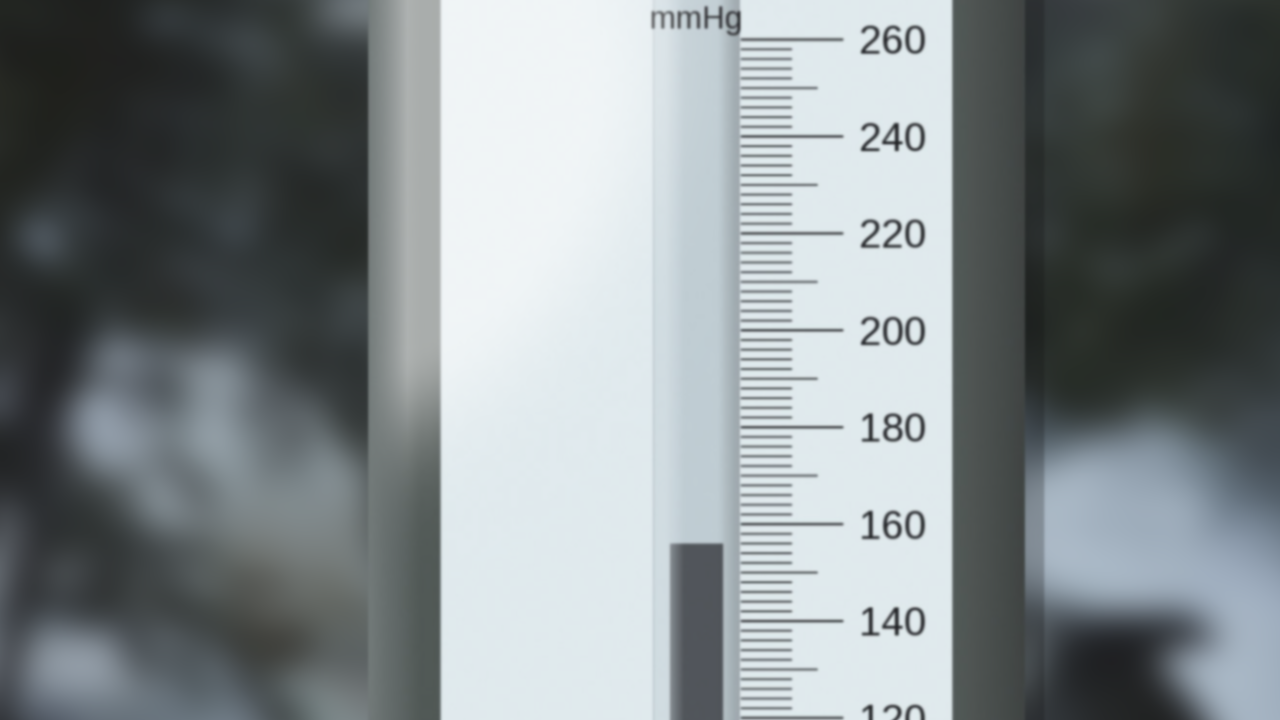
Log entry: mmHg 156
